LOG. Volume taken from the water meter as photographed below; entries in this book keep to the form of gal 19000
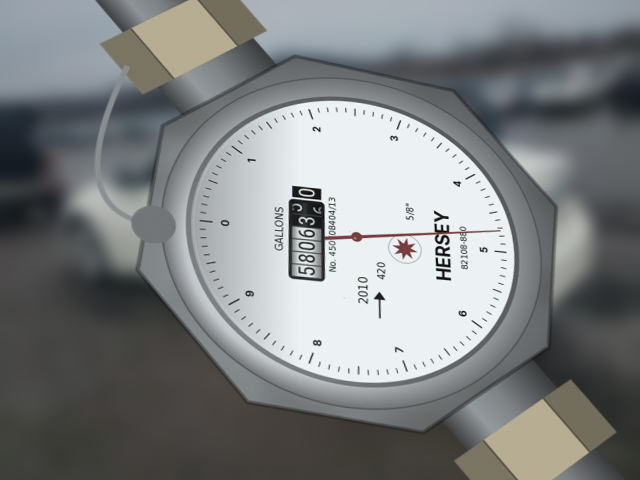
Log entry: gal 5806354.7
